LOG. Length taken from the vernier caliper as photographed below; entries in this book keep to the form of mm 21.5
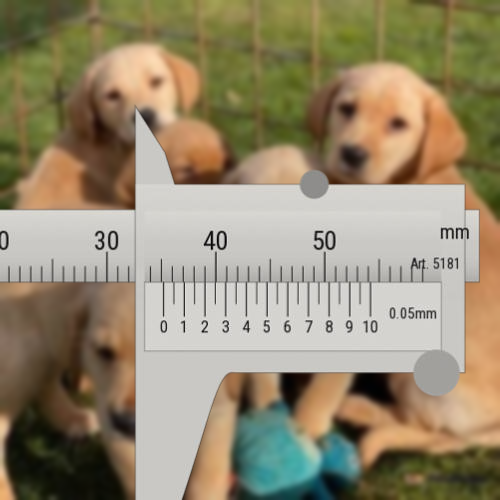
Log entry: mm 35.2
